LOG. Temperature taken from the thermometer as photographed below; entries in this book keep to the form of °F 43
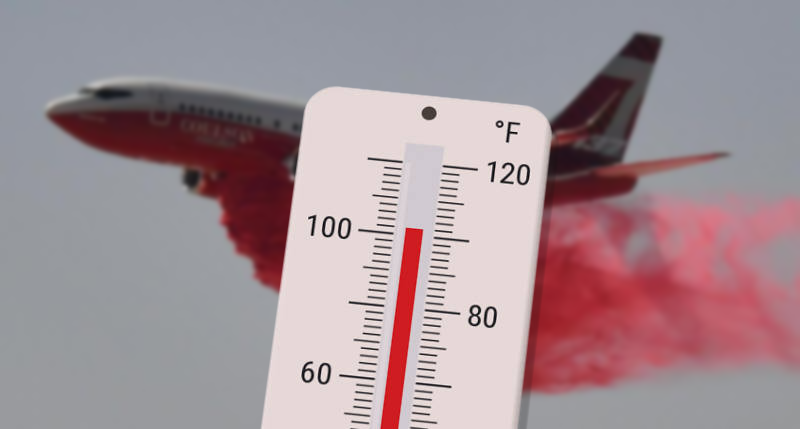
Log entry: °F 102
